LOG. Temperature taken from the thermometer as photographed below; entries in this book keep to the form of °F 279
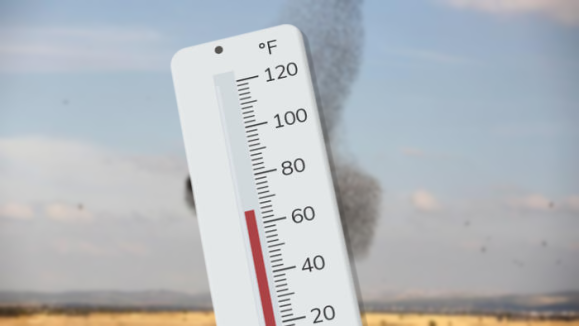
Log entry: °F 66
